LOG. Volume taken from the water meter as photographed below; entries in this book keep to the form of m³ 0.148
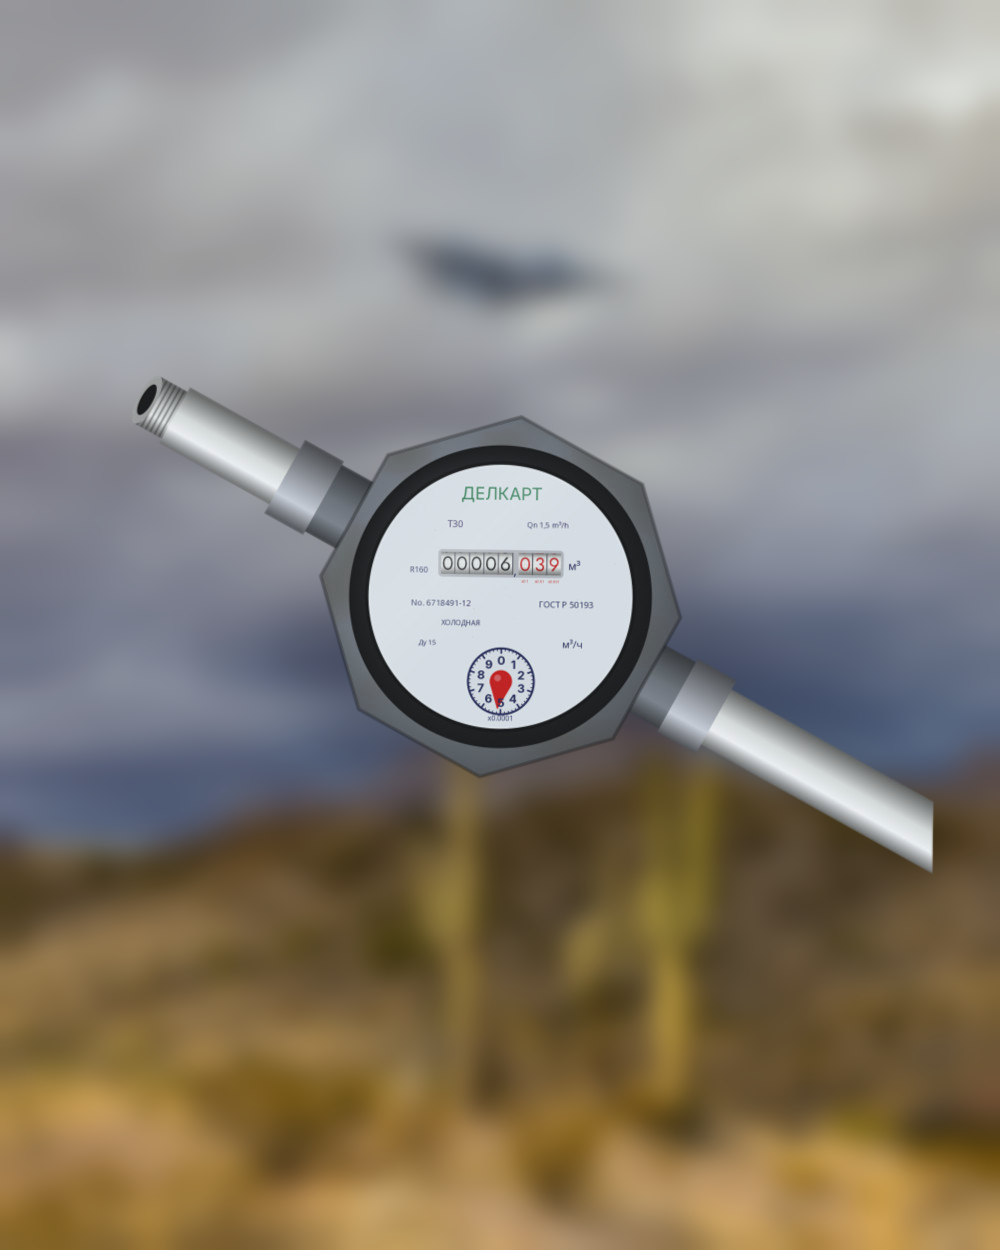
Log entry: m³ 6.0395
